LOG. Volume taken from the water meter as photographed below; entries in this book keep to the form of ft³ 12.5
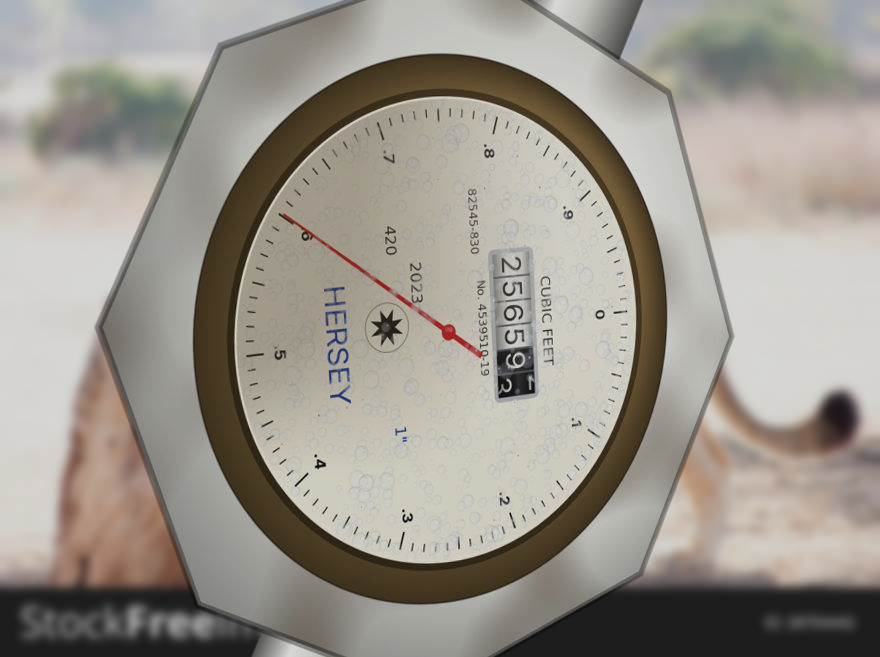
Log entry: ft³ 256592.60
